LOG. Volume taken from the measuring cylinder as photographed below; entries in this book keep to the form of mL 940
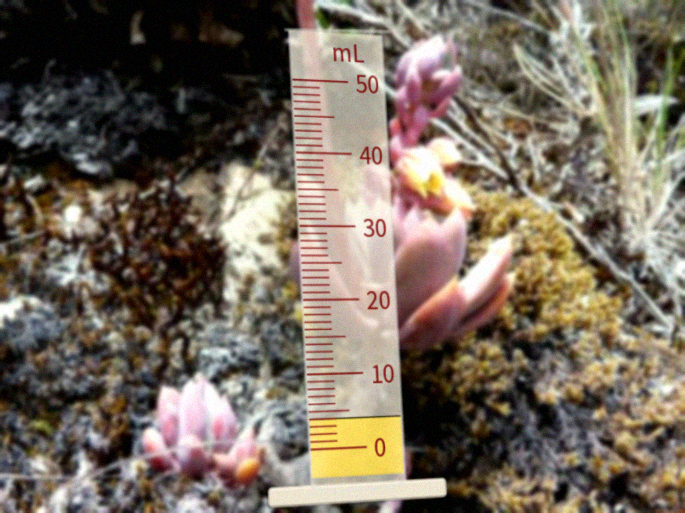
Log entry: mL 4
